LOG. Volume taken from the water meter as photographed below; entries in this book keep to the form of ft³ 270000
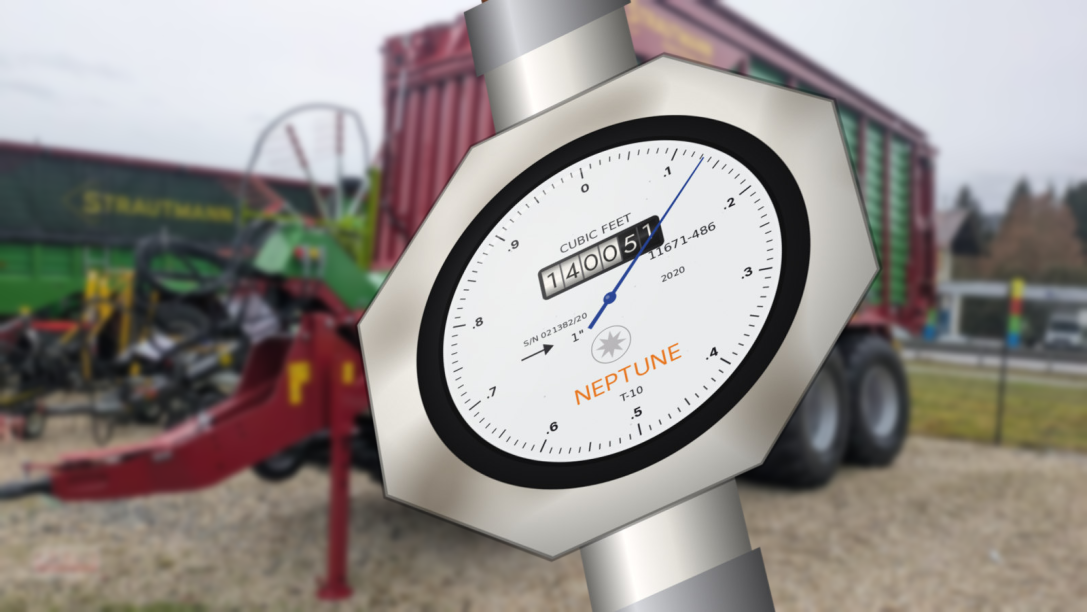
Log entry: ft³ 140051.13
